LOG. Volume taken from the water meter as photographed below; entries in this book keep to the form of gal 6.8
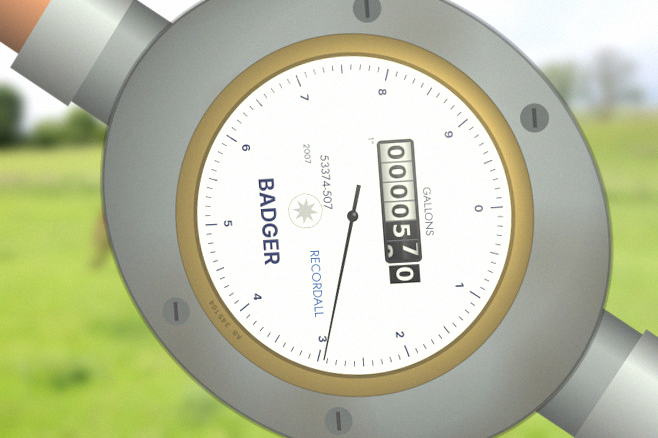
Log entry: gal 572.9
